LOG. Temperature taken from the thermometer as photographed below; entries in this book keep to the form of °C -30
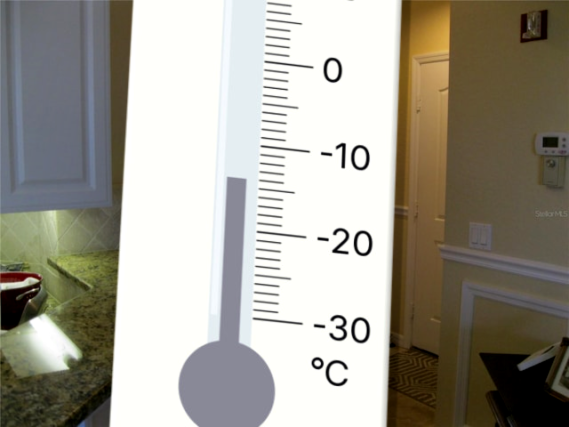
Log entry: °C -14
